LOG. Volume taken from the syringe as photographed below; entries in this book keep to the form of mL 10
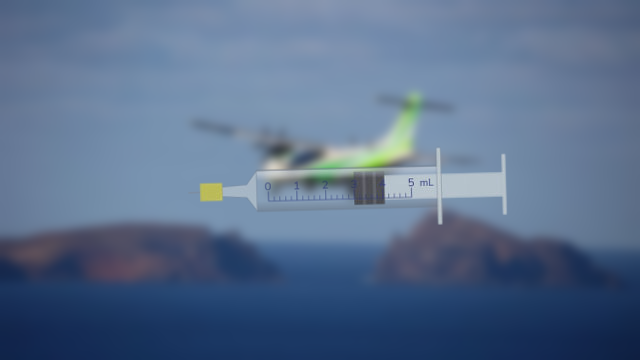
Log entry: mL 3
